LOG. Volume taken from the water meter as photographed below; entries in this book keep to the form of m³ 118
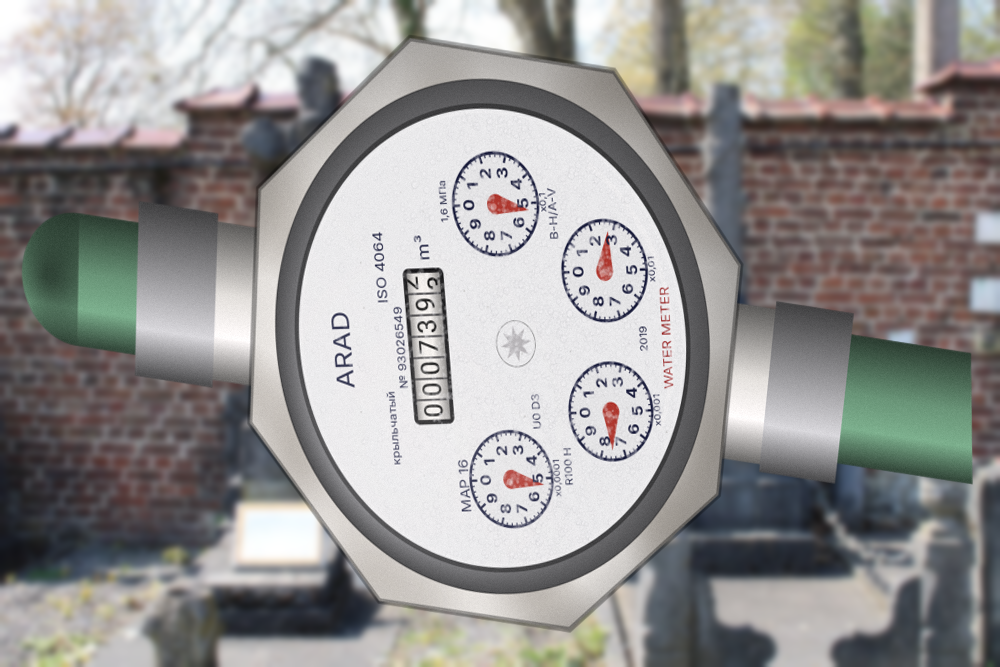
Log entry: m³ 7392.5275
